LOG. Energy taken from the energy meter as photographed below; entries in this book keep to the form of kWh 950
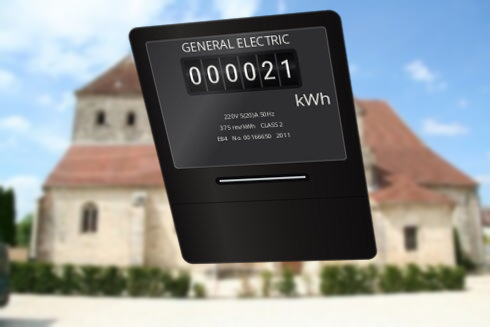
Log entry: kWh 21
